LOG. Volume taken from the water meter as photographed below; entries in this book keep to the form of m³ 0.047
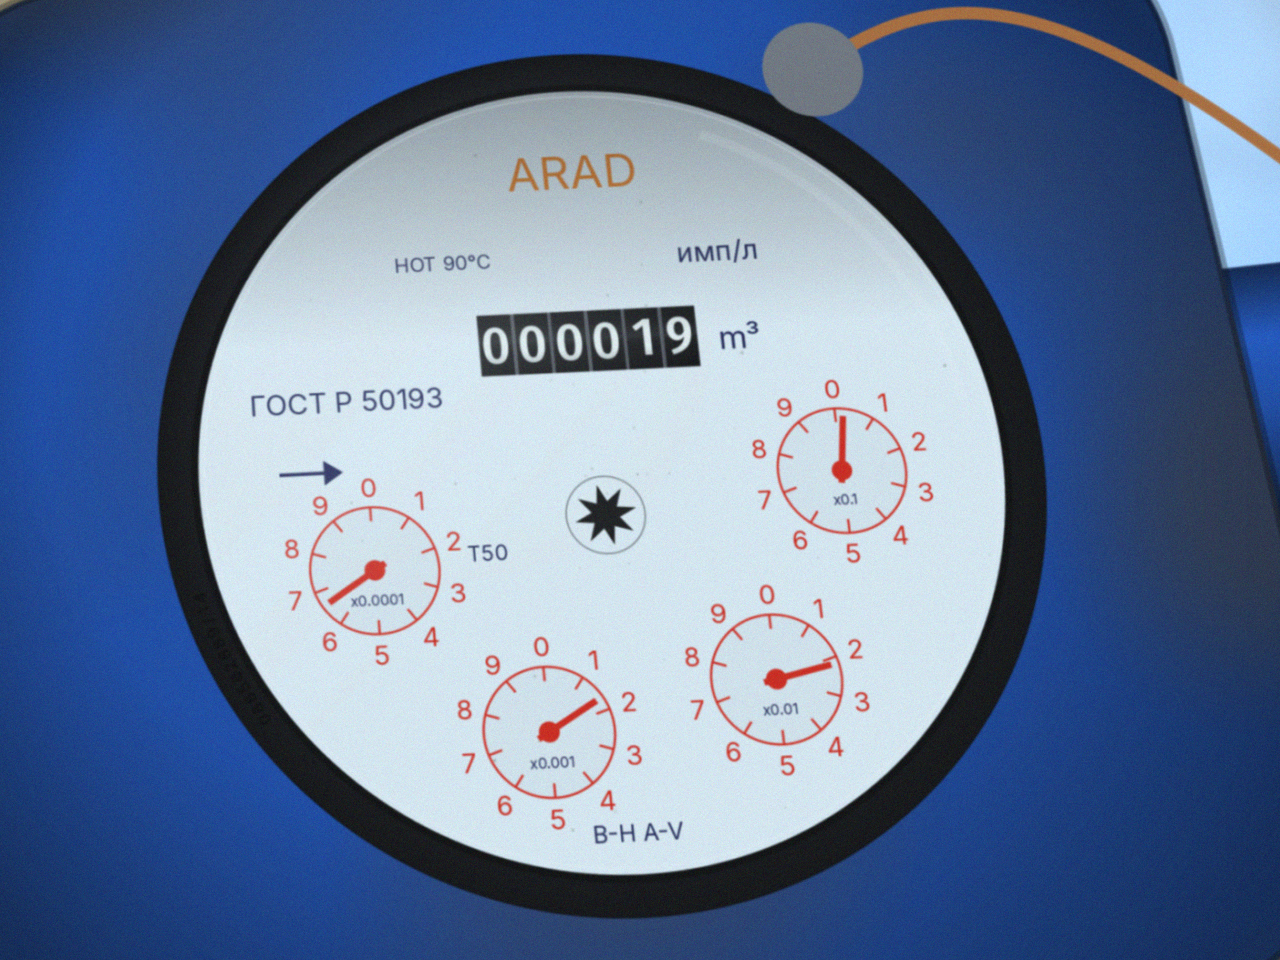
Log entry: m³ 19.0216
